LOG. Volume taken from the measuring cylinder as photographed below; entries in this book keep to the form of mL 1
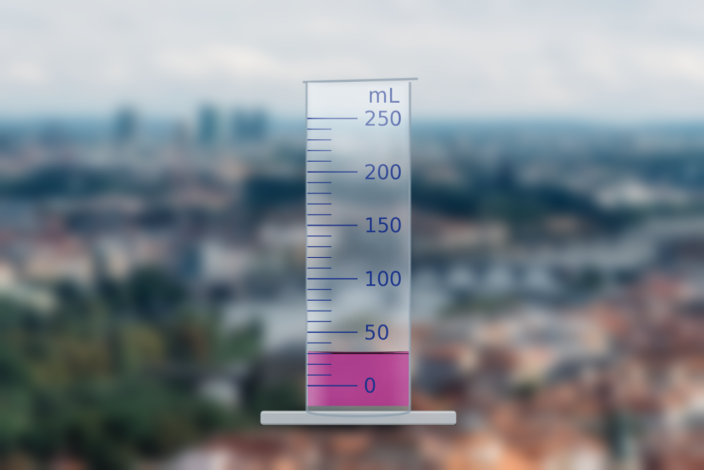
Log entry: mL 30
